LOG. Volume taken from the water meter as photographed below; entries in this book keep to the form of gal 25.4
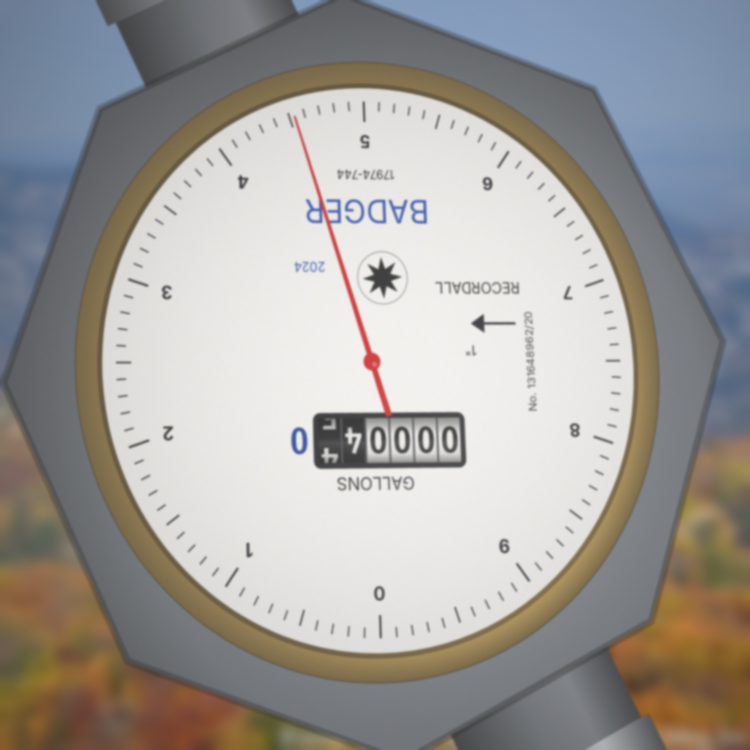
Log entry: gal 444.5
